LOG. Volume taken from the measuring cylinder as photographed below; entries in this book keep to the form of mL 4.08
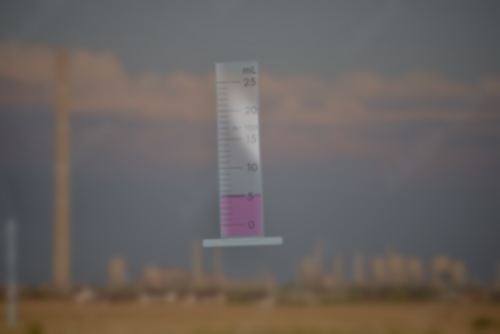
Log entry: mL 5
